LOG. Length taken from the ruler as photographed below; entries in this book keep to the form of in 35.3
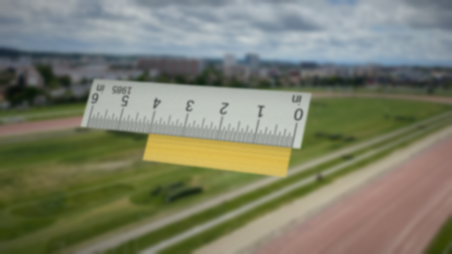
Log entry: in 4
